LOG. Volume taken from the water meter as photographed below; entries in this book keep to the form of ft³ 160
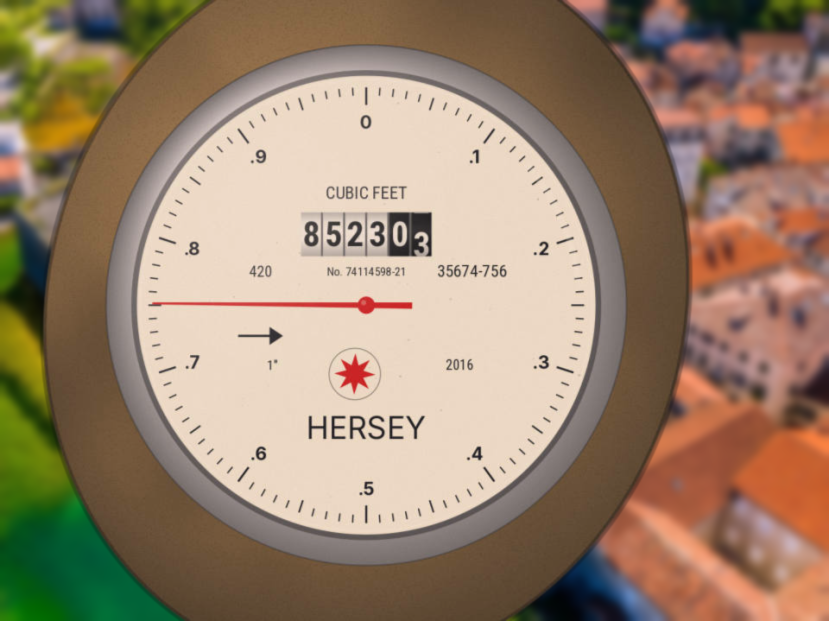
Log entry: ft³ 852302.75
